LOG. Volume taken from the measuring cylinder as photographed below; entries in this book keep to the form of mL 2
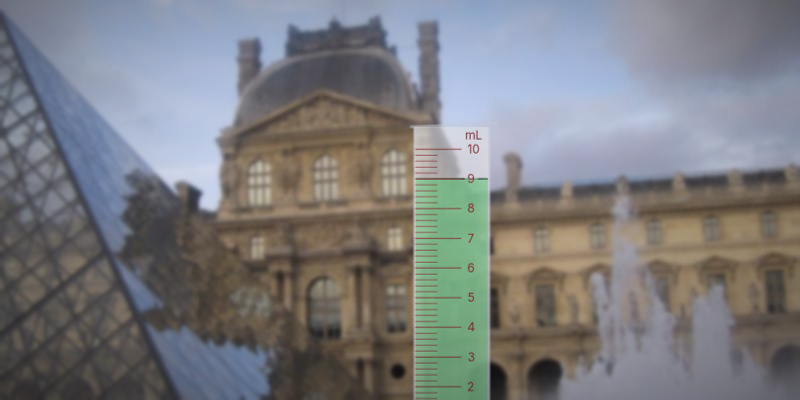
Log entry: mL 9
